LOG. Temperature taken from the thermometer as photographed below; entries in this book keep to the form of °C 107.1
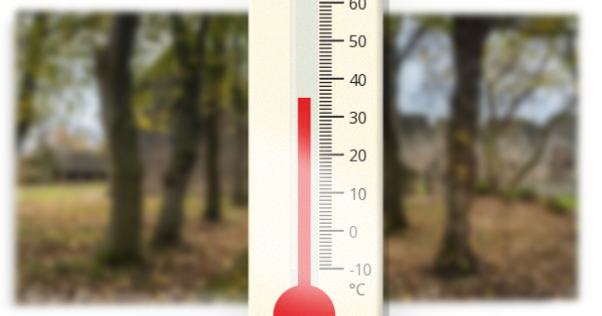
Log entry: °C 35
